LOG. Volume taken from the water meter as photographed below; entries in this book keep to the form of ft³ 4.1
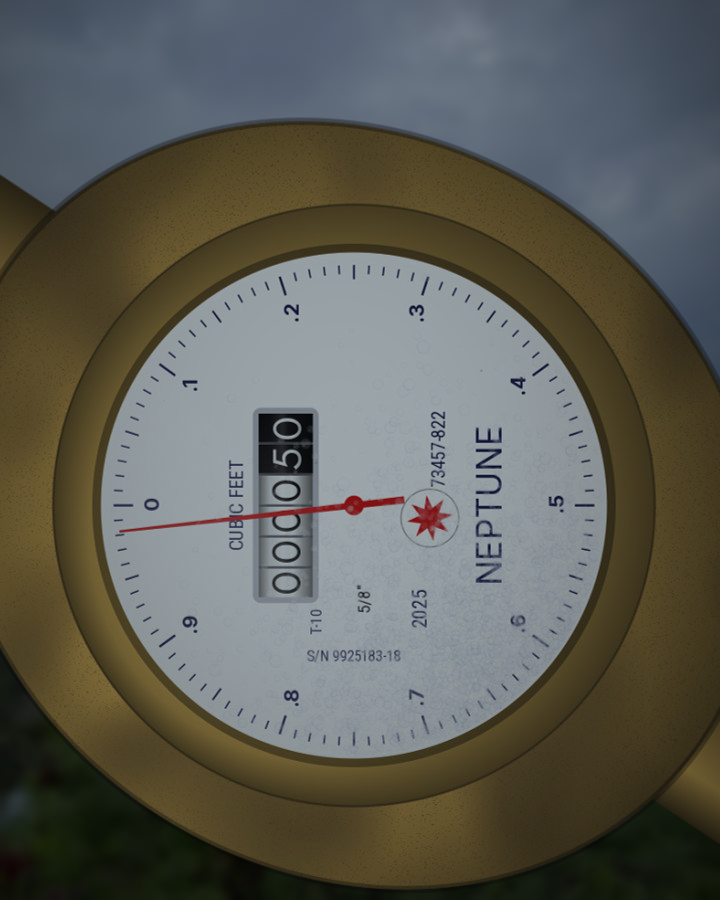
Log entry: ft³ 49.98
